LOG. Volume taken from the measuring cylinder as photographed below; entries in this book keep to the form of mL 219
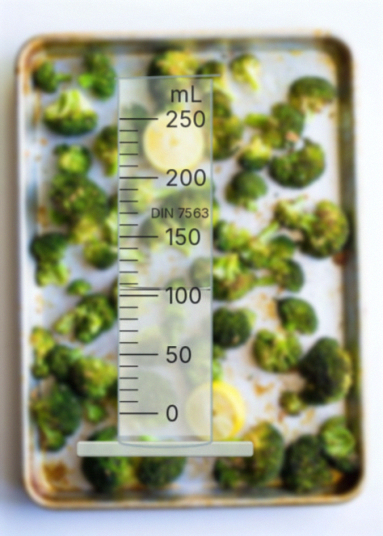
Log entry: mL 105
